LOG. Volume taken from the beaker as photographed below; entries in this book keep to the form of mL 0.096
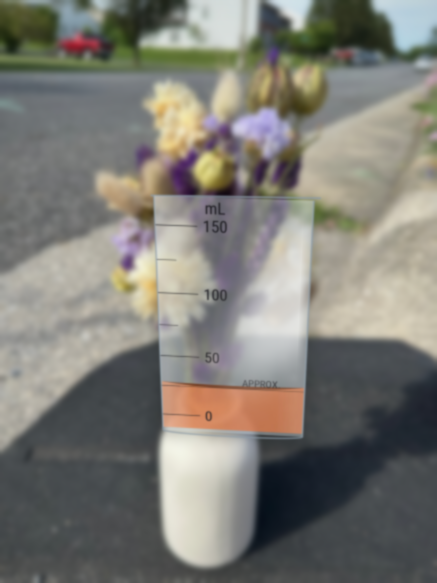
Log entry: mL 25
